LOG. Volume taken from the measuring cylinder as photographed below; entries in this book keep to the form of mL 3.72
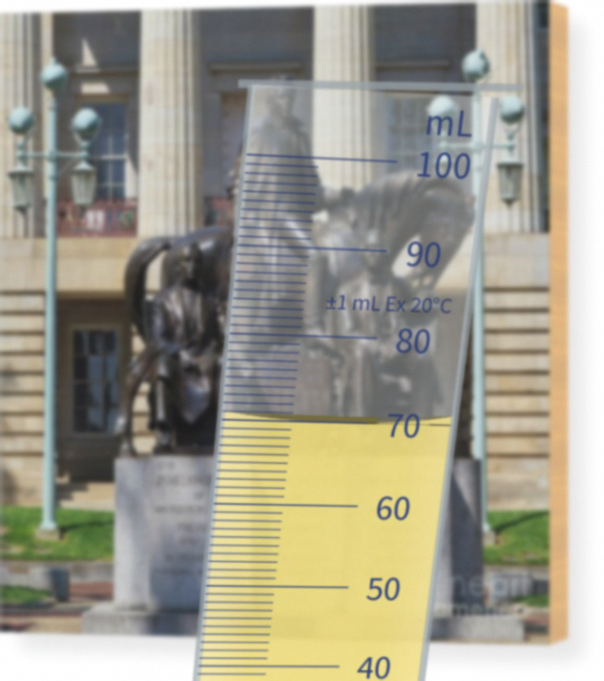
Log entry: mL 70
